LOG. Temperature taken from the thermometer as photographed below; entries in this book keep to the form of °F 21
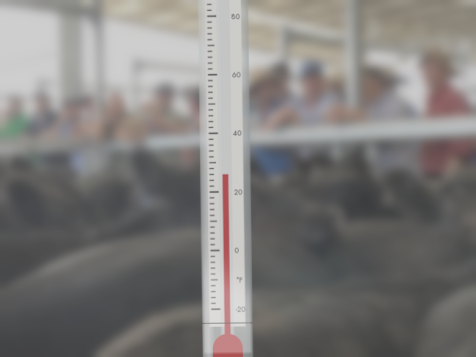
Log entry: °F 26
